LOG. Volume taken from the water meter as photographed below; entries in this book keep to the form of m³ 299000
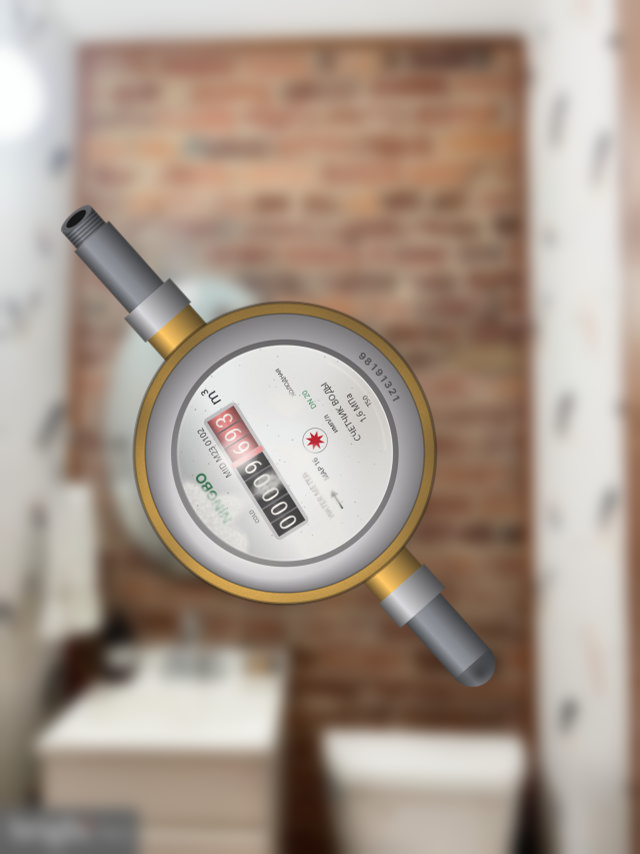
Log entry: m³ 9.693
